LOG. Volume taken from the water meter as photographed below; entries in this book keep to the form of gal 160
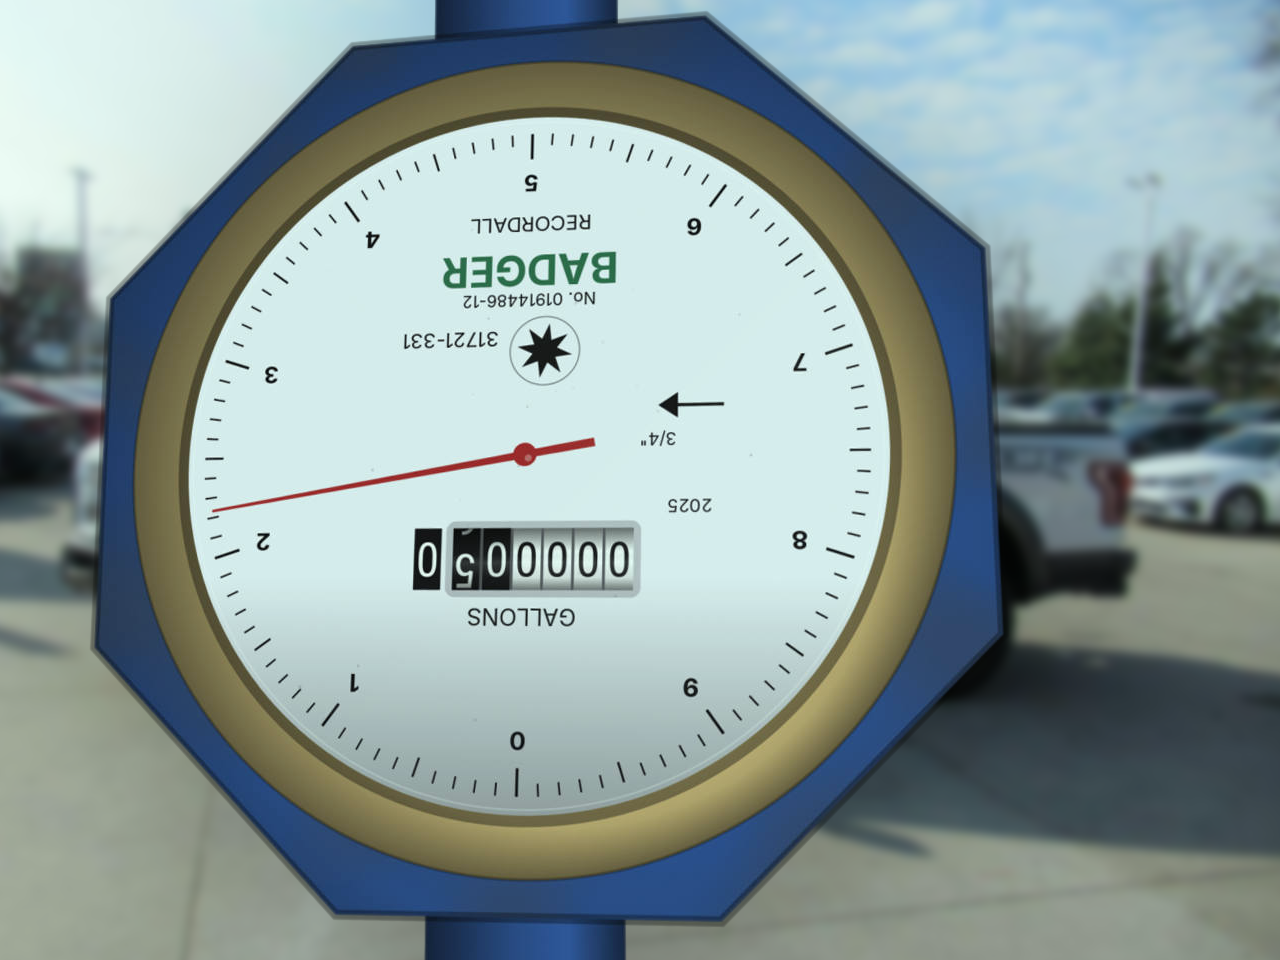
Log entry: gal 52.2
